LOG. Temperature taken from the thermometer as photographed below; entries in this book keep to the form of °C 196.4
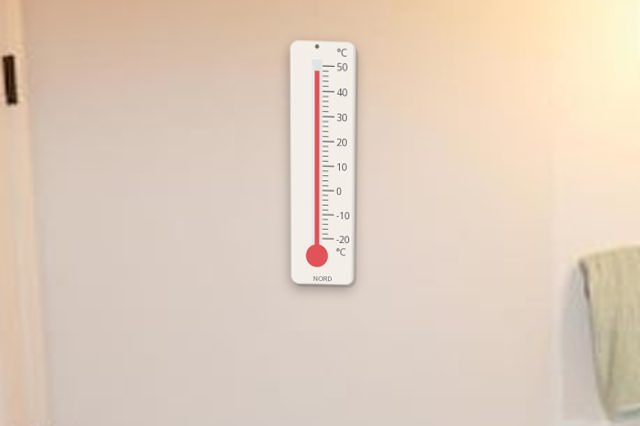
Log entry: °C 48
